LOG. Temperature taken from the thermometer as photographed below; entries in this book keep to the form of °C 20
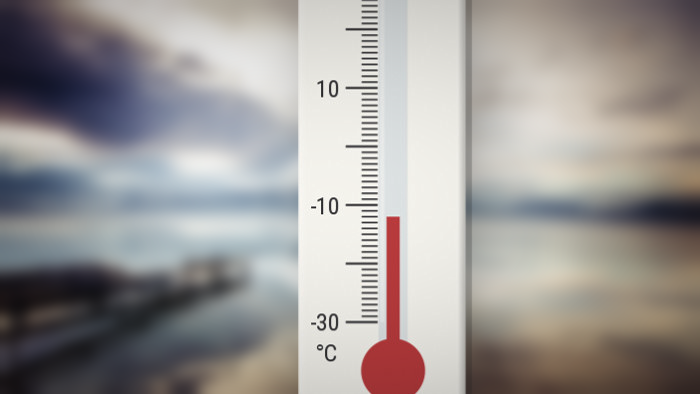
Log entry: °C -12
